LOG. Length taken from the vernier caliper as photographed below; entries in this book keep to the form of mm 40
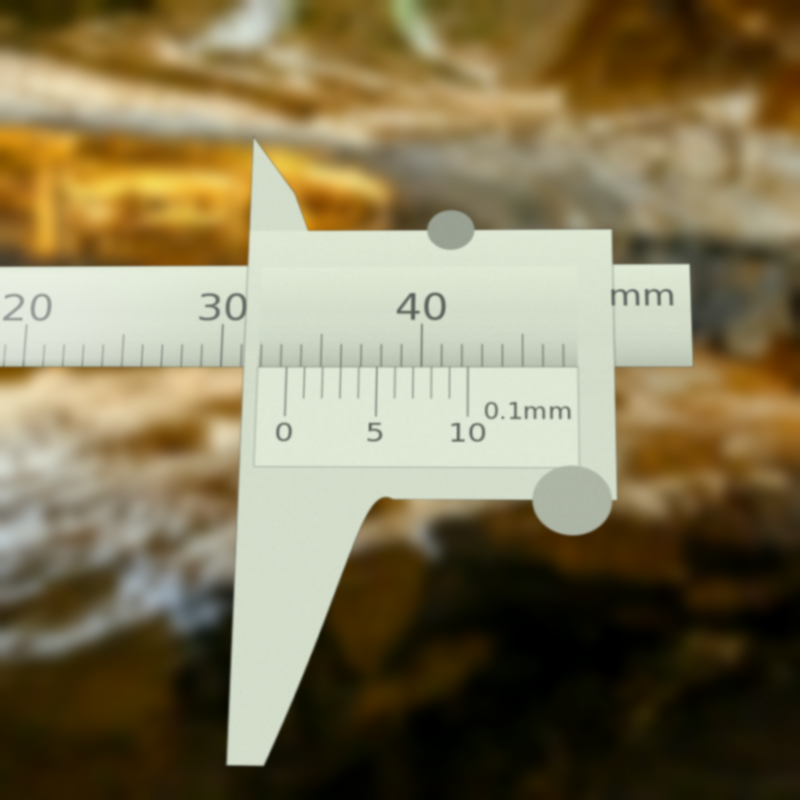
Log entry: mm 33.3
